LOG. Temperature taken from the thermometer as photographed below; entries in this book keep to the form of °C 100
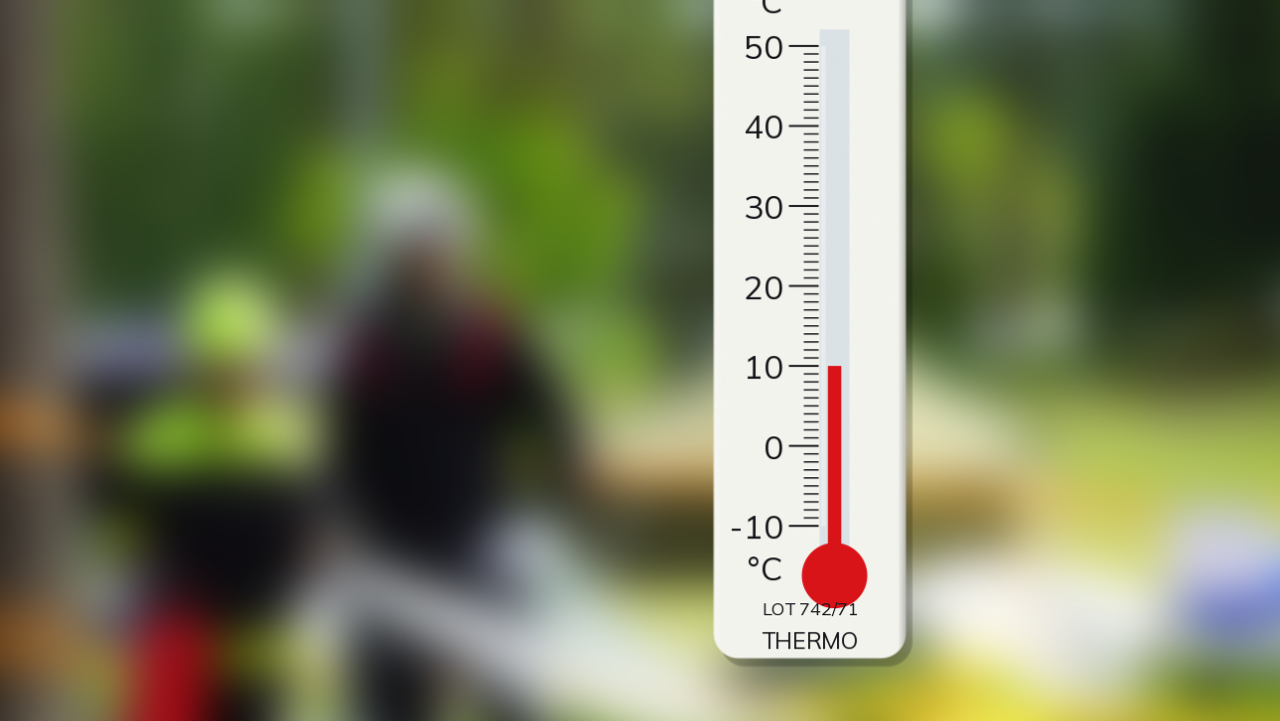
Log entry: °C 10
